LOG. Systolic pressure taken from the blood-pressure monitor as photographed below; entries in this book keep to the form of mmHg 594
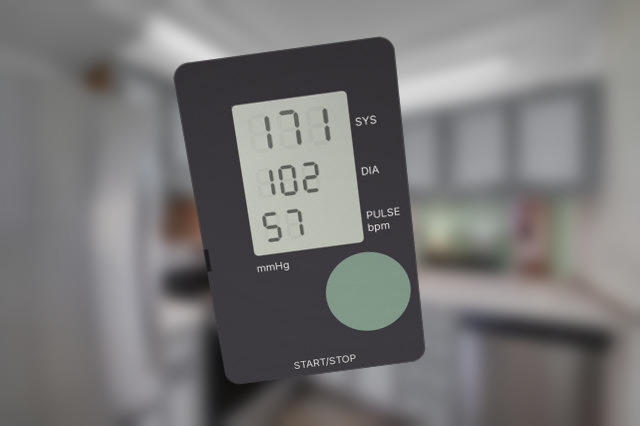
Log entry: mmHg 171
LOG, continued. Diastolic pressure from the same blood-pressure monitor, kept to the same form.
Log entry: mmHg 102
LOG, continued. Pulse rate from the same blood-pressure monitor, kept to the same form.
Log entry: bpm 57
